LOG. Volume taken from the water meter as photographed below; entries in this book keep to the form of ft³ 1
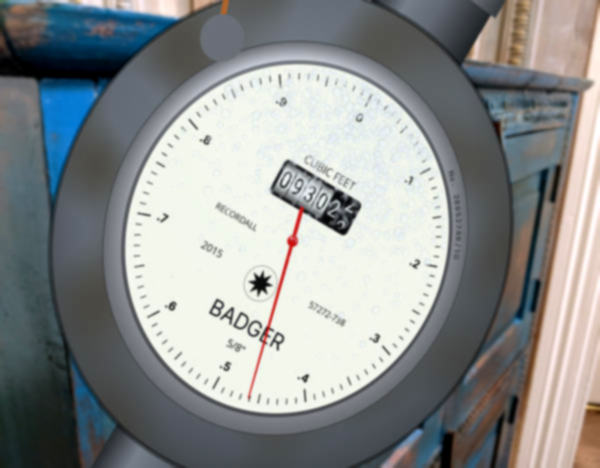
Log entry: ft³ 93022.46
